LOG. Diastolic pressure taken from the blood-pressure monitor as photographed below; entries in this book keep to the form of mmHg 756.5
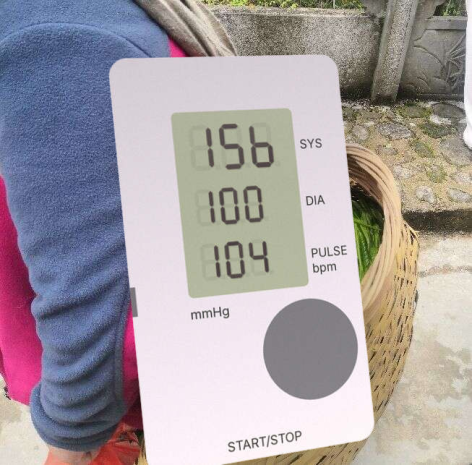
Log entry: mmHg 100
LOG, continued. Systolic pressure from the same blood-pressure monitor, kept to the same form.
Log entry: mmHg 156
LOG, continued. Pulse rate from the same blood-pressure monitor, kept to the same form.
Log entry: bpm 104
